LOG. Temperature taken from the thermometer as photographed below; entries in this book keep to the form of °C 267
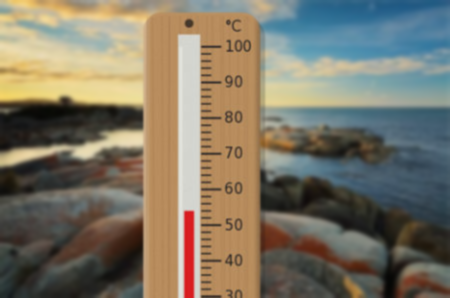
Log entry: °C 54
